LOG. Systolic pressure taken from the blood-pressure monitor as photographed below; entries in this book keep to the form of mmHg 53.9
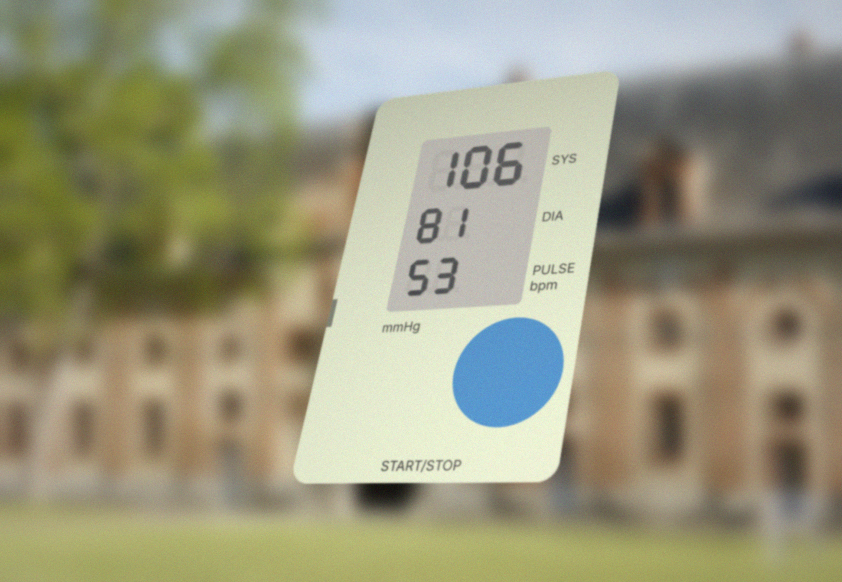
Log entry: mmHg 106
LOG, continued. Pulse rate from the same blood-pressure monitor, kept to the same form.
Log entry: bpm 53
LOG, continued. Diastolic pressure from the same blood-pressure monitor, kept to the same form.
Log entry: mmHg 81
